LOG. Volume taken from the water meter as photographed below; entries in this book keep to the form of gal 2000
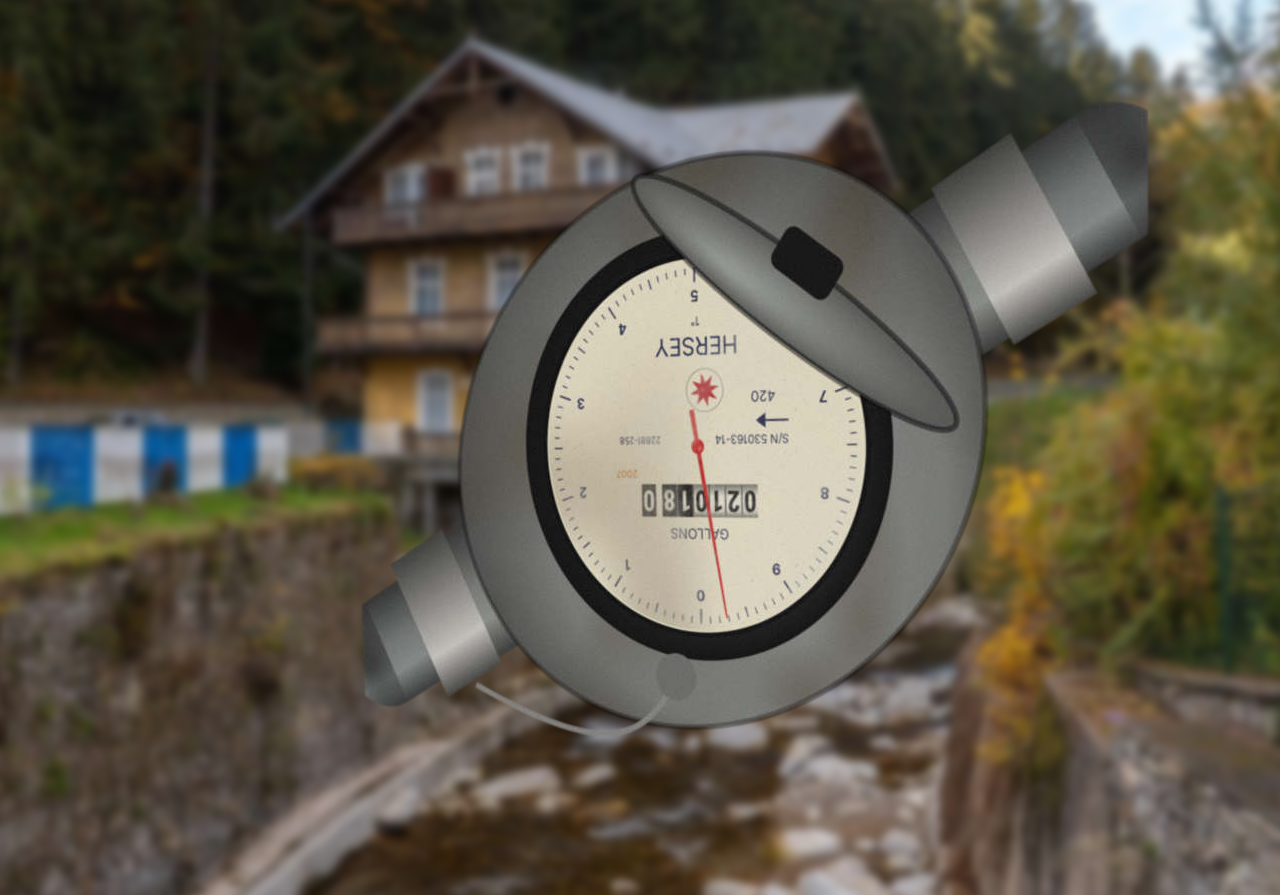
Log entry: gal 210179.7
